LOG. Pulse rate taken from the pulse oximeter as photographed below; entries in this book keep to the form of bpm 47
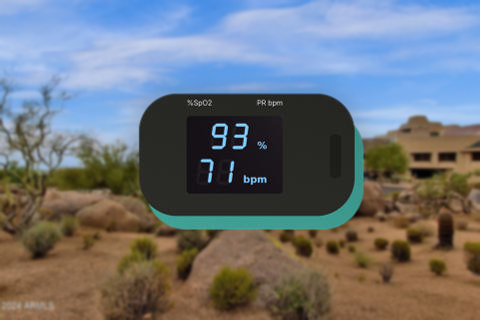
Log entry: bpm 71
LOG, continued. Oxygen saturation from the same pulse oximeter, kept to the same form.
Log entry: % 93
